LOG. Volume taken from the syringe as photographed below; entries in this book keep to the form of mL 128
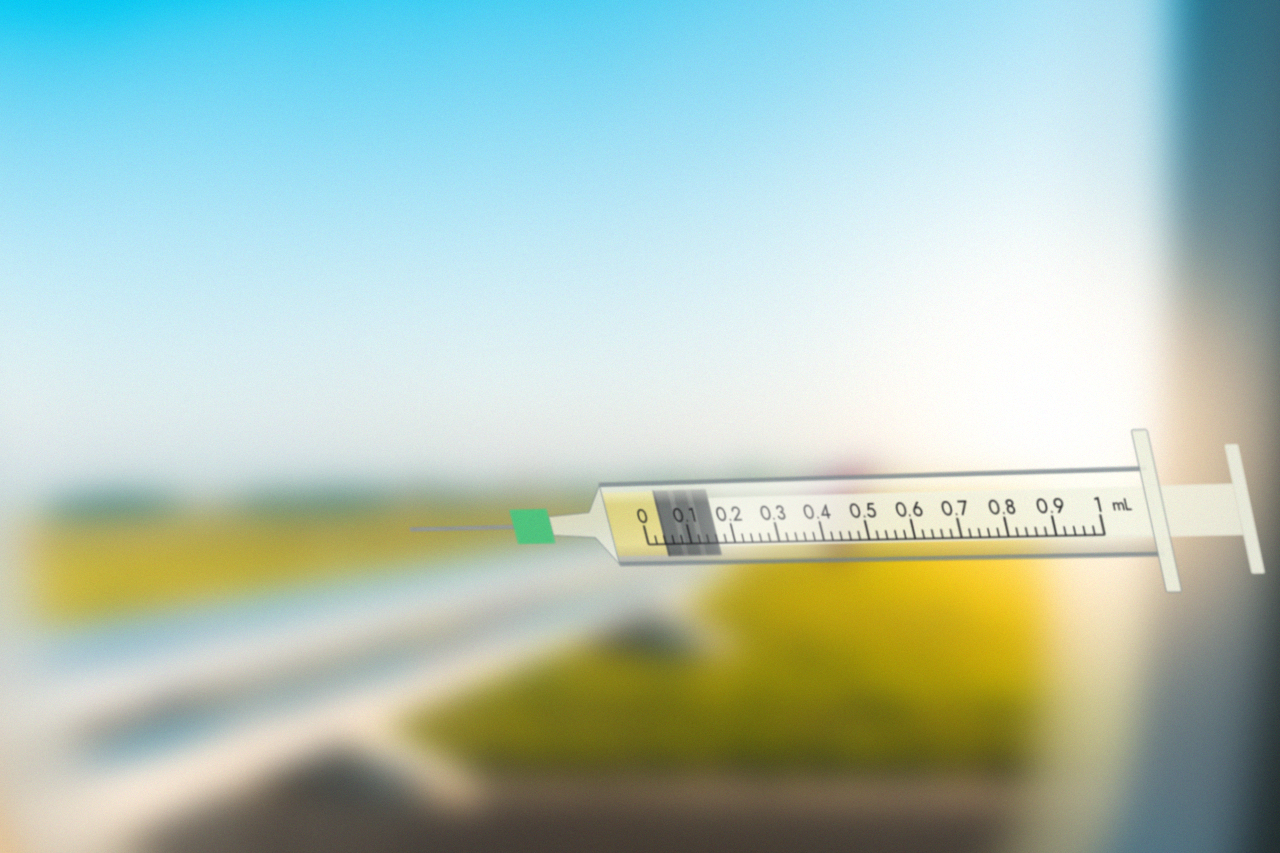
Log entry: mL 0.04
